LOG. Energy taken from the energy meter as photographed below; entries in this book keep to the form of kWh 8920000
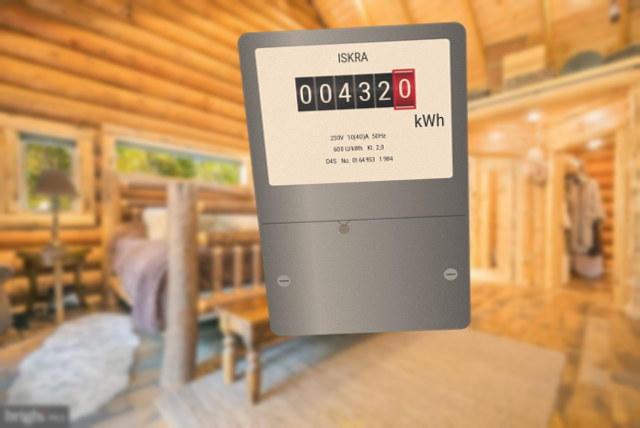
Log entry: kWh 432.0
